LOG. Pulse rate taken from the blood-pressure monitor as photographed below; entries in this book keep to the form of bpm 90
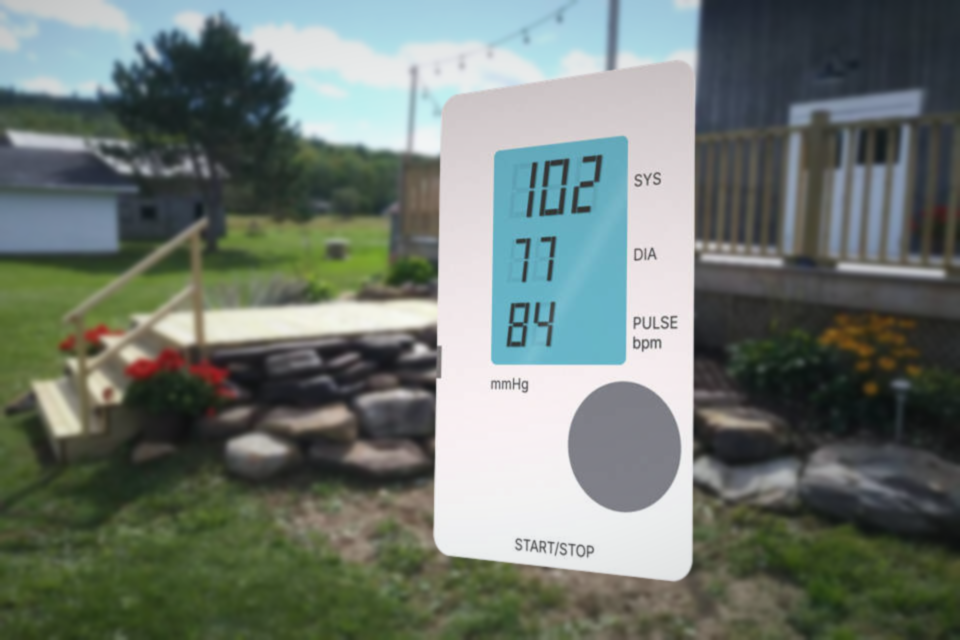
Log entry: bpm 84
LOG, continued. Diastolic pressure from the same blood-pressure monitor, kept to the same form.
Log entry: mmHg 77
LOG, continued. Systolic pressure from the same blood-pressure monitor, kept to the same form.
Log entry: mmHg 102
